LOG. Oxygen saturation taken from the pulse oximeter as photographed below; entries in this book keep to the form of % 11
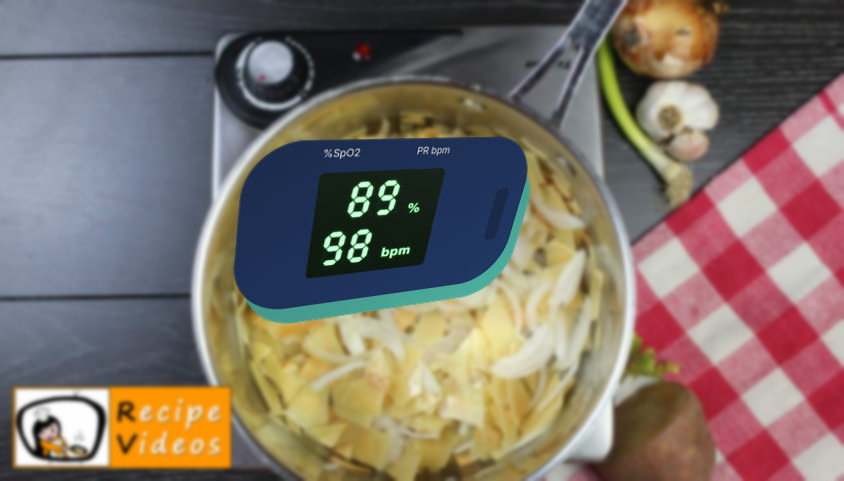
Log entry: % 89
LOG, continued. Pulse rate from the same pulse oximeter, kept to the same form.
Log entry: bpm 98
